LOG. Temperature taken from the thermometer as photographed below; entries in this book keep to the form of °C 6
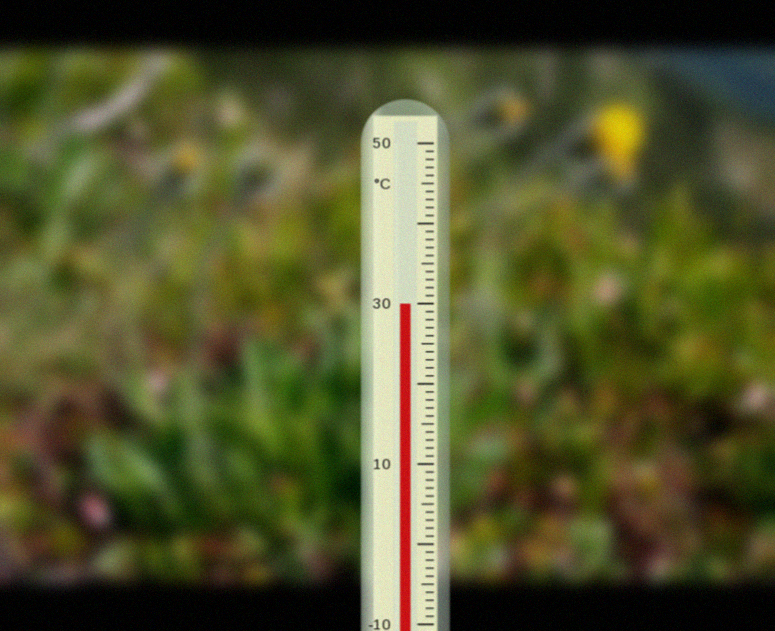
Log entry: °C 30
